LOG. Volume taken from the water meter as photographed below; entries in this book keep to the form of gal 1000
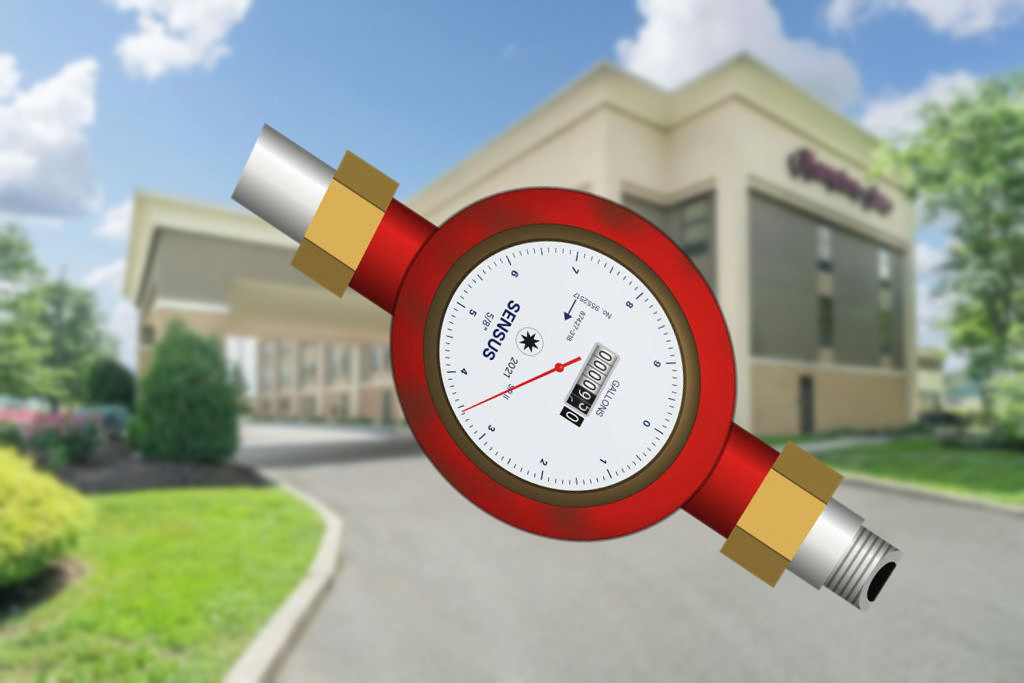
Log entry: gal 953.4
